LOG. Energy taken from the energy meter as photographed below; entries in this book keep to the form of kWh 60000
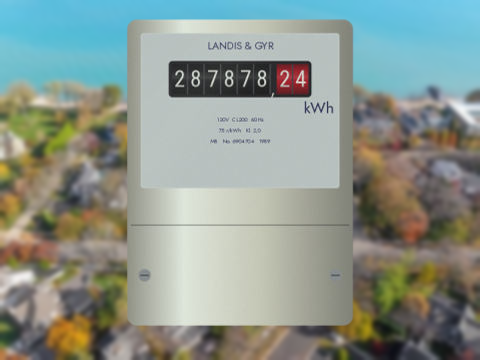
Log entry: kWh 287878.24
